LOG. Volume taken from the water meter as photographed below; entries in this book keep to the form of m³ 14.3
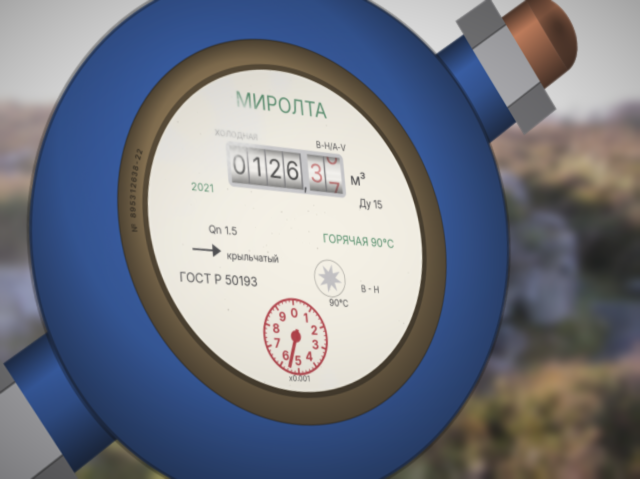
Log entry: m³ 126.365
